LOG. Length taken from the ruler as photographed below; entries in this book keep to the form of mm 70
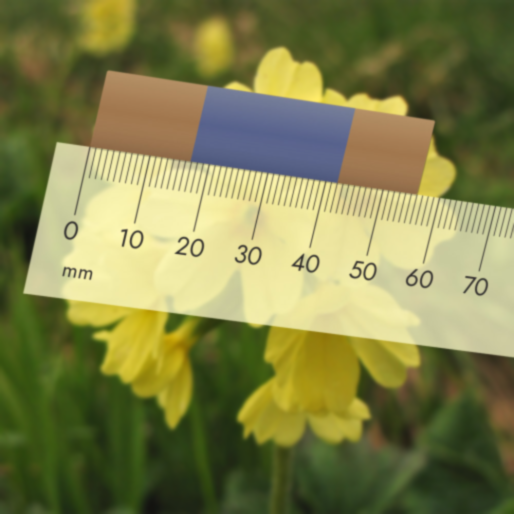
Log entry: mm 56
